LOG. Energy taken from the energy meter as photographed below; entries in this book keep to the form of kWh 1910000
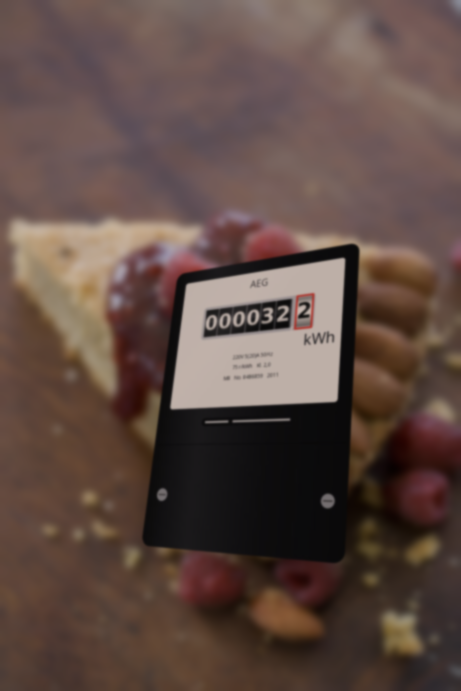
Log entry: kWh 32.2
